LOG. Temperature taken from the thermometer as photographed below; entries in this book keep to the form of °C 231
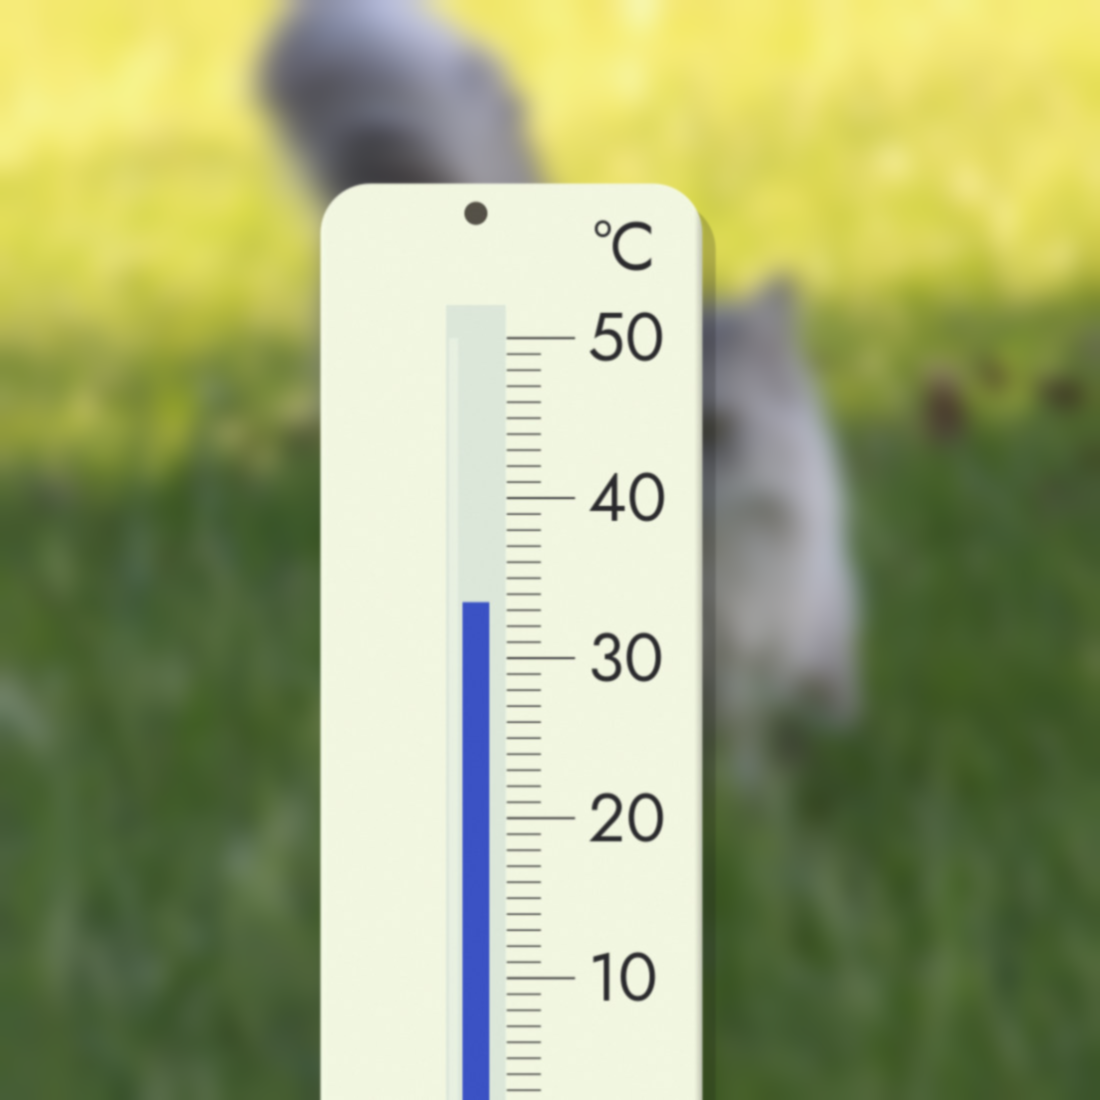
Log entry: °C 33.5
